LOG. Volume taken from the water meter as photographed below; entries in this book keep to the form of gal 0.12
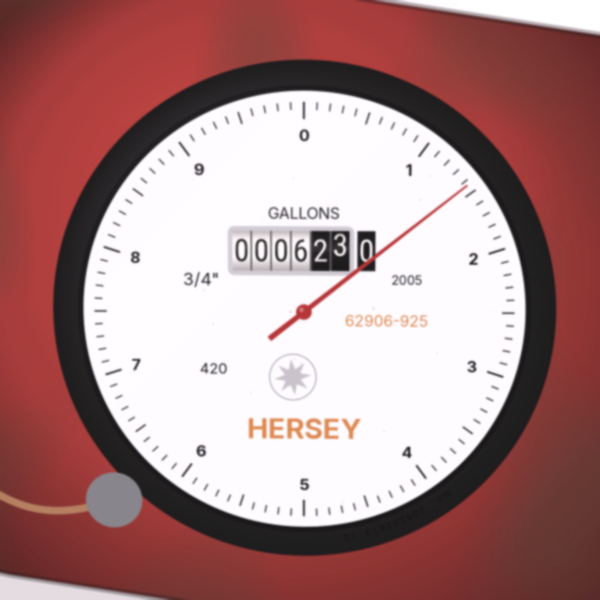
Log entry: gal 6231.4
